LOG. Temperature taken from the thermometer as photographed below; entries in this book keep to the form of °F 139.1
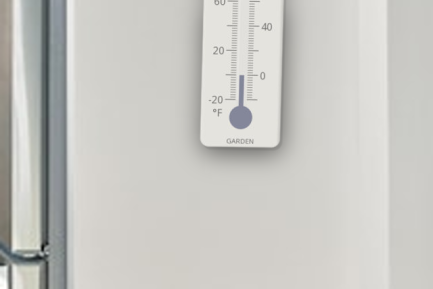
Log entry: °F 0
